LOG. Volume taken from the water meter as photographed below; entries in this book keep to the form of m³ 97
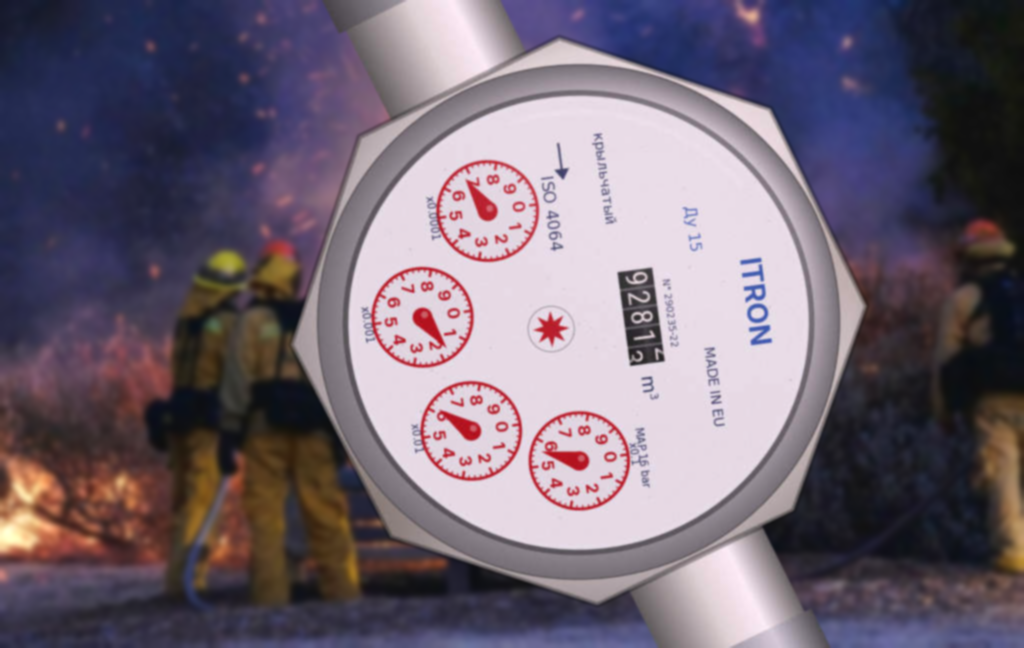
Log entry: m³ 92812.5616
